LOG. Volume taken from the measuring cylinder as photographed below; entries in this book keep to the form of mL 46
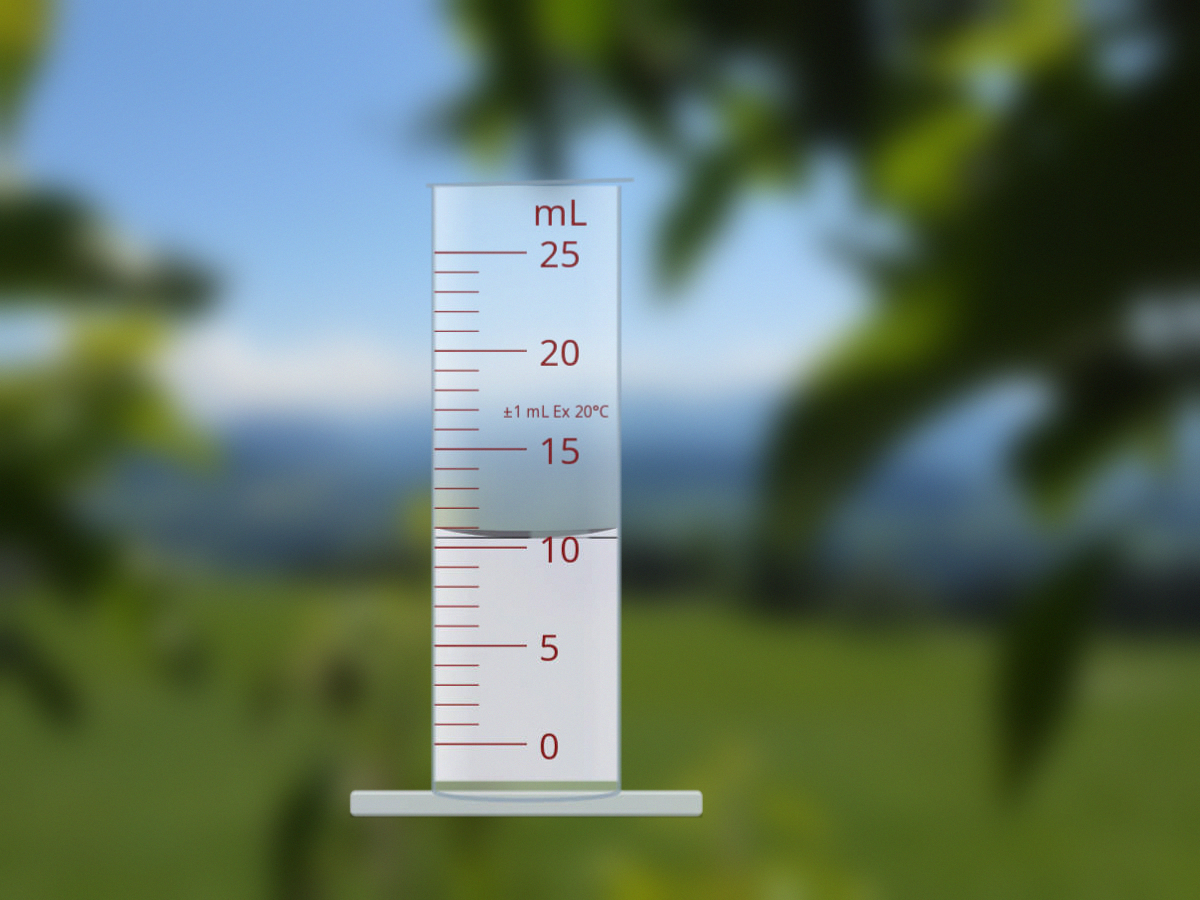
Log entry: mL 10.5
